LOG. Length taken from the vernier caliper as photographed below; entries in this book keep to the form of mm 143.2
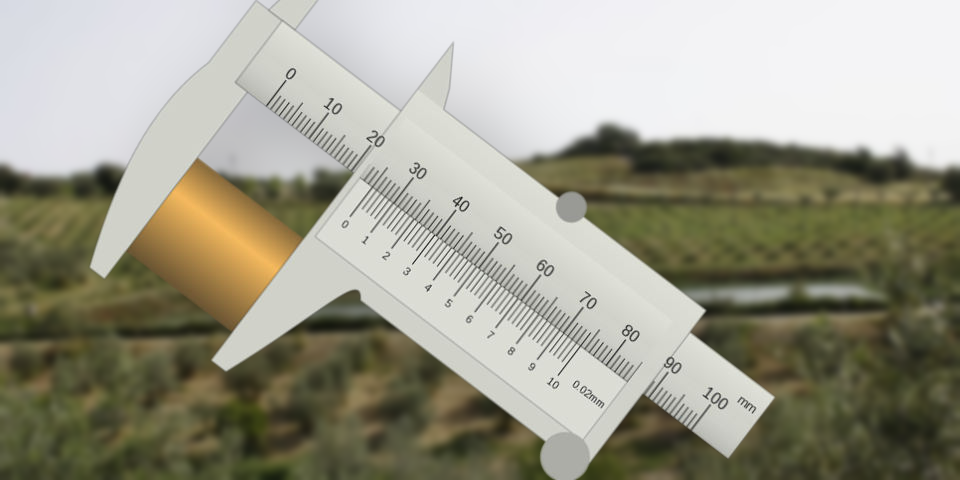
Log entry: mm 25.0
